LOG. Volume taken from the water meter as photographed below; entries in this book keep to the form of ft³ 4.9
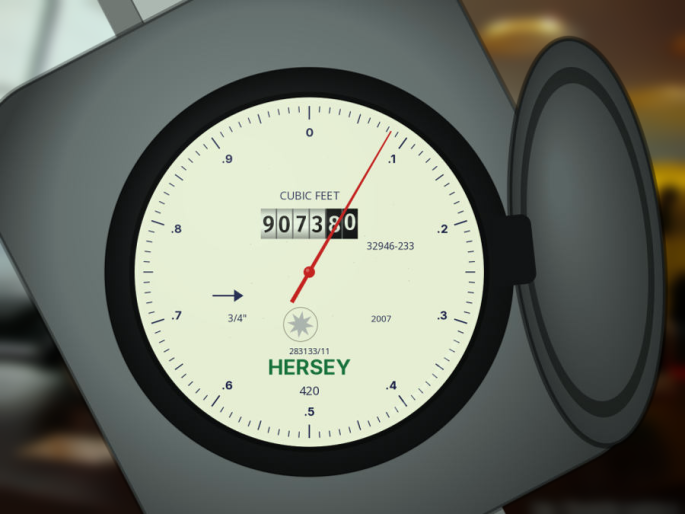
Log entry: ft³ 907380.08
